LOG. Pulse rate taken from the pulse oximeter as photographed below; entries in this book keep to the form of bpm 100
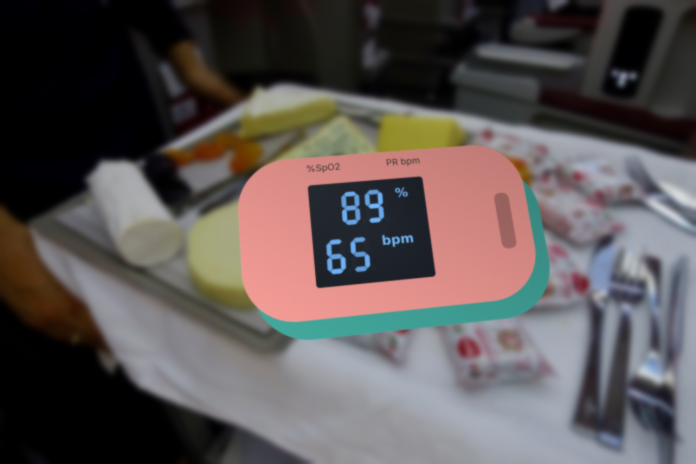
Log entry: bpm 65
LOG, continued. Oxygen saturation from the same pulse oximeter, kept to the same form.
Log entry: % 89
